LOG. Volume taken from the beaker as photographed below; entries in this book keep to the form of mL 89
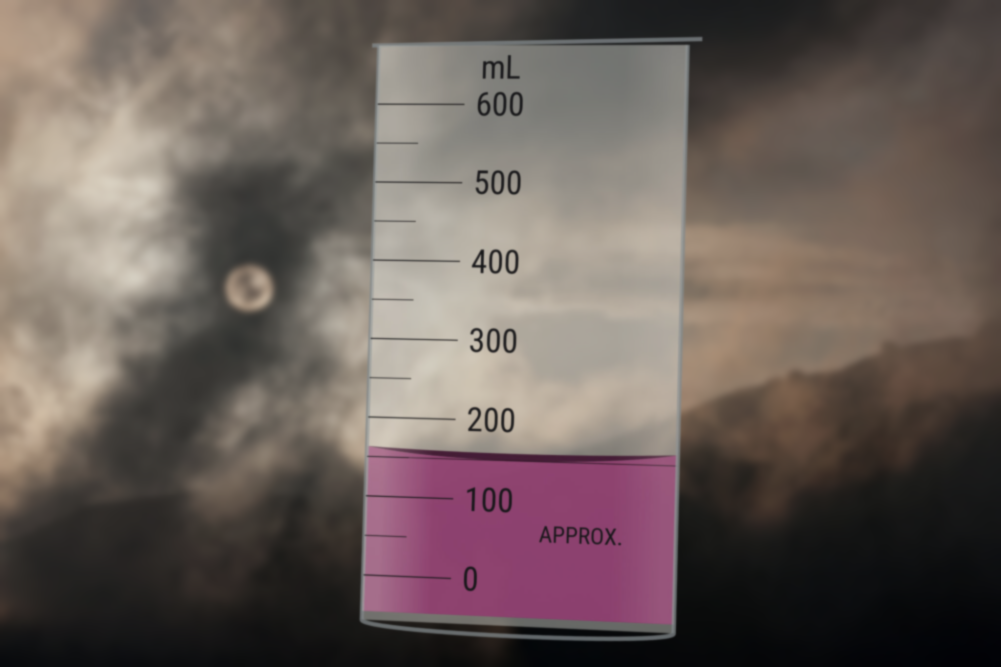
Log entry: mL 150
